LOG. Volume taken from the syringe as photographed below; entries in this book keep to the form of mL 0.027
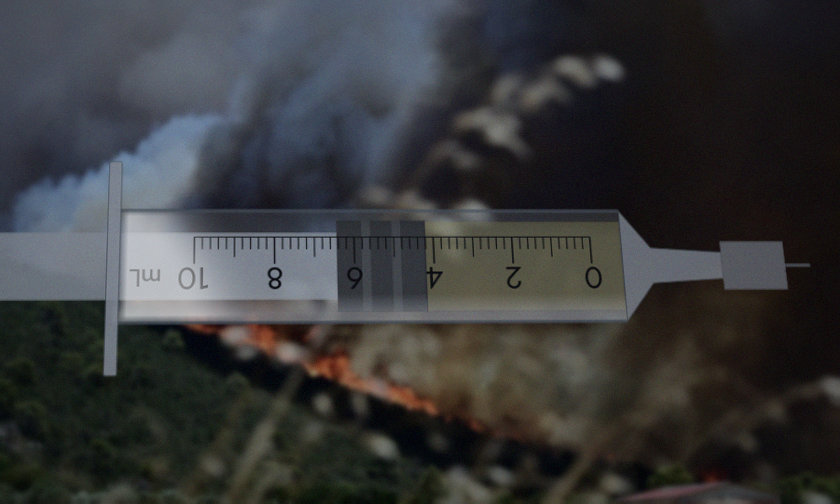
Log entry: mL 4.2
